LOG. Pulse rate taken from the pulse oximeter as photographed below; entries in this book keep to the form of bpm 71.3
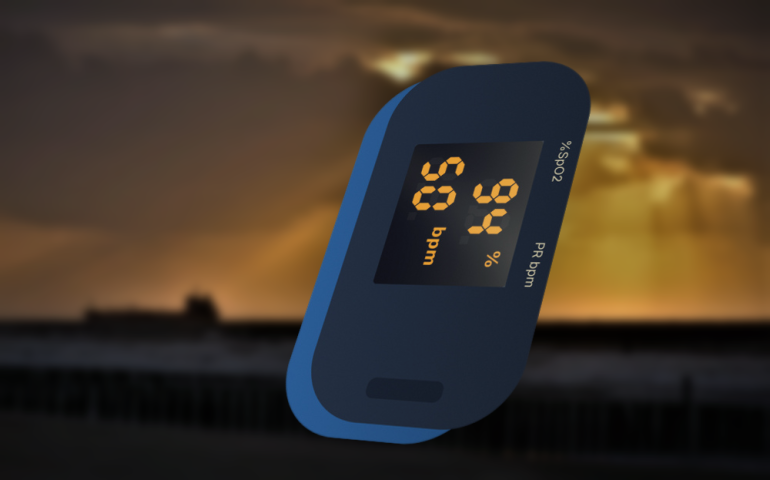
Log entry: bpm 50
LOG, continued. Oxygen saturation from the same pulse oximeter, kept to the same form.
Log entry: % 94
